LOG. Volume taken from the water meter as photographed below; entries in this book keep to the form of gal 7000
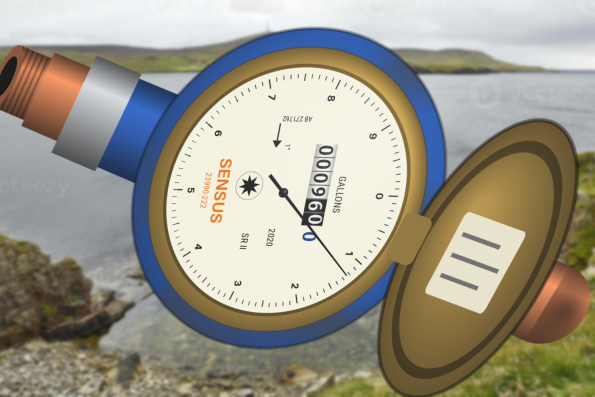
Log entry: gal 9601.2
